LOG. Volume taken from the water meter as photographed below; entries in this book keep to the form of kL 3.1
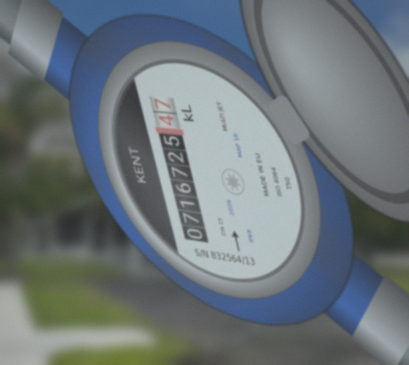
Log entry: kL 716725.47
